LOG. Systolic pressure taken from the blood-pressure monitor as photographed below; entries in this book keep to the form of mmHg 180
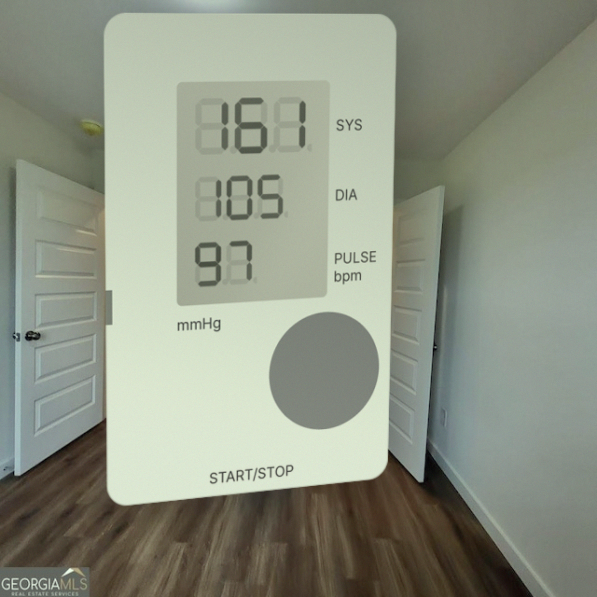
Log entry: mmHg 161
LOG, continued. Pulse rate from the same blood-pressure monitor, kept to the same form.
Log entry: bpm 97
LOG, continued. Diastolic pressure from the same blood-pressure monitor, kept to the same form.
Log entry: mmHg 105
